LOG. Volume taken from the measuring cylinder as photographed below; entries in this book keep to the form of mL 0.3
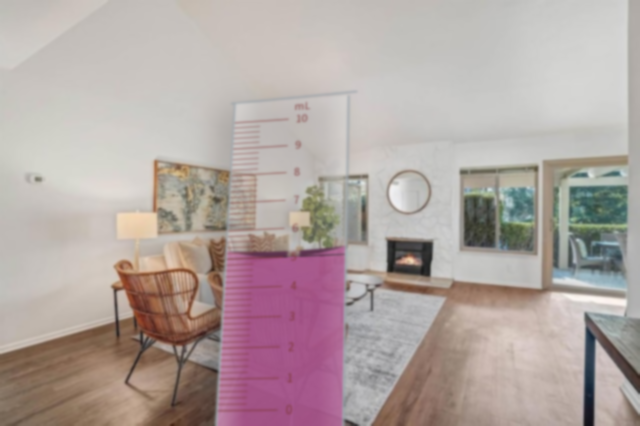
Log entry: mL 5
